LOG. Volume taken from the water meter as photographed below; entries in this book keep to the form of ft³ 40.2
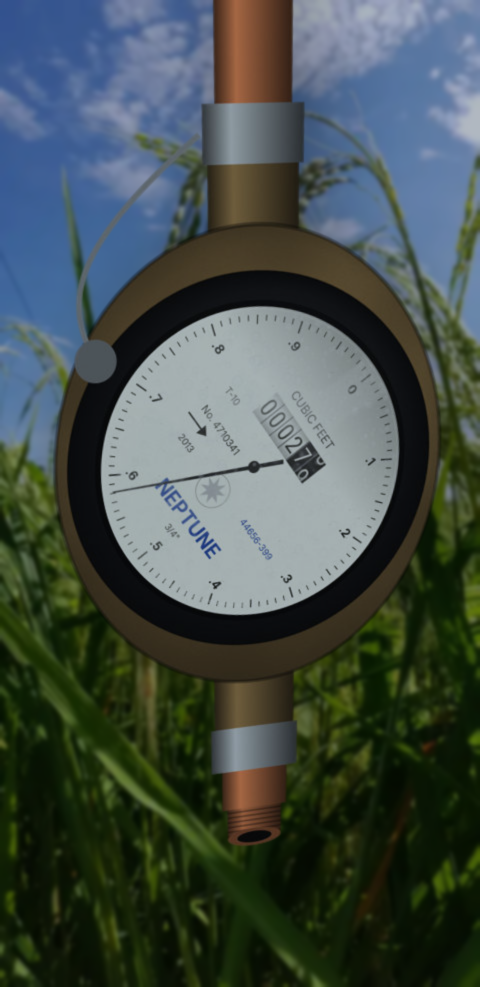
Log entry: ft³ 278.58
